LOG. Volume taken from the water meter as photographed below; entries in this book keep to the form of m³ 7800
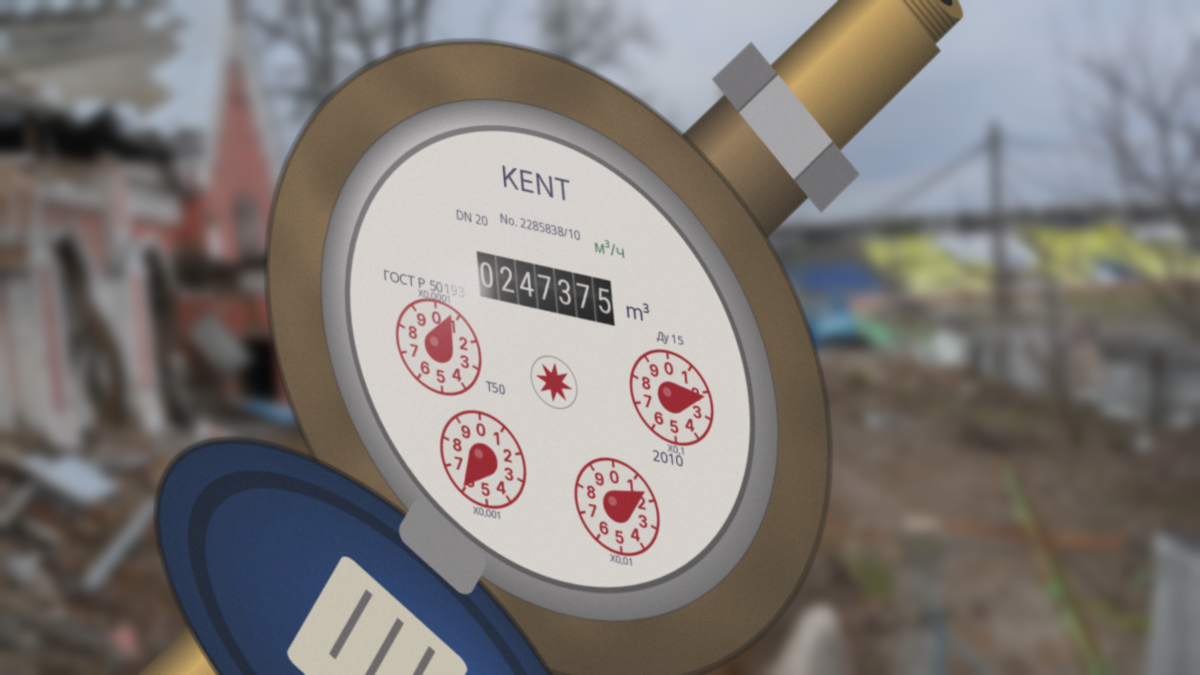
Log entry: m³ 247375.2160
